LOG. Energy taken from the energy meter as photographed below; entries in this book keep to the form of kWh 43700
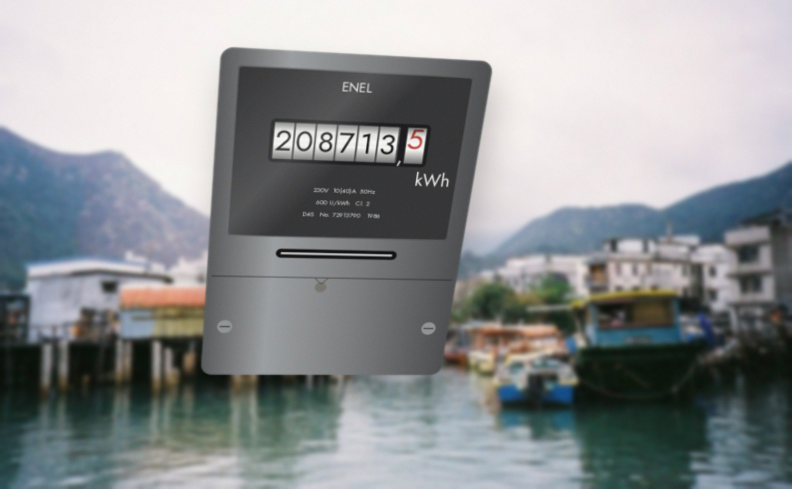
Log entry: kWh 208713.5
